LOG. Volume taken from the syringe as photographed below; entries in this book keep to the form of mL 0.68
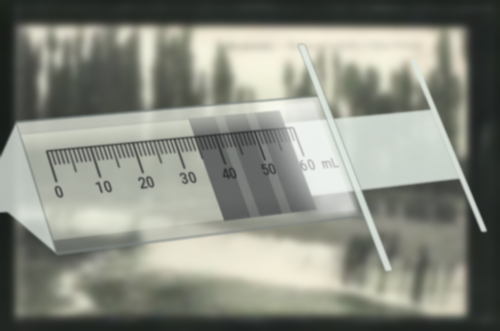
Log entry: mL 35
